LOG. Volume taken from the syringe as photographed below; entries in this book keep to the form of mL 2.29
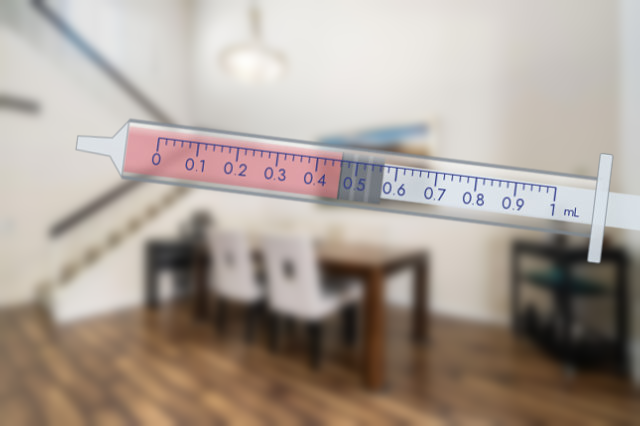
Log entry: mL 0.46
